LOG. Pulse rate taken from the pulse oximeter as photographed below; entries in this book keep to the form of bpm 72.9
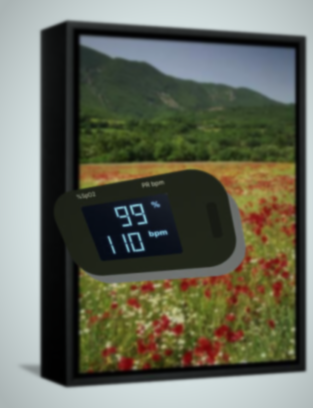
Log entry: bpm 110
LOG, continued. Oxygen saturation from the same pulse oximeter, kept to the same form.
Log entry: % 99
